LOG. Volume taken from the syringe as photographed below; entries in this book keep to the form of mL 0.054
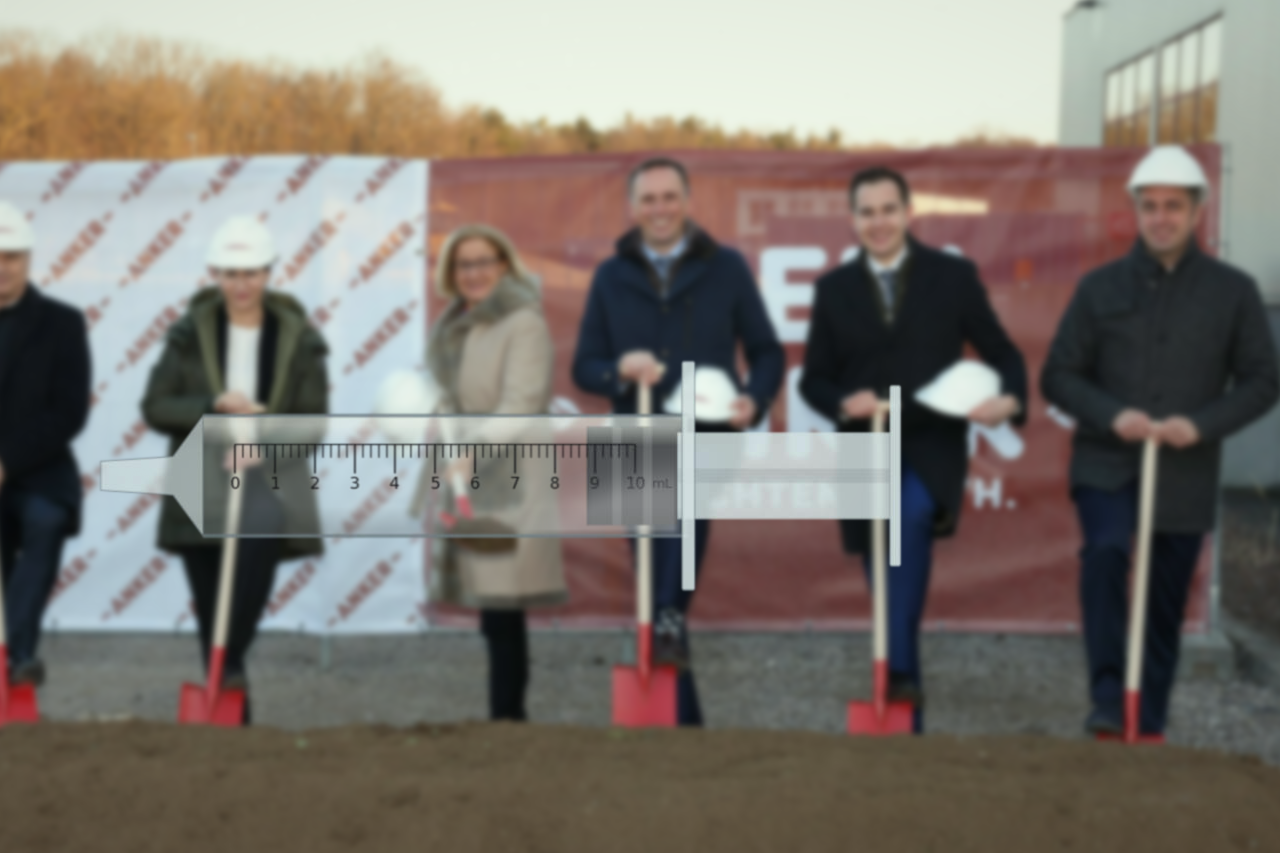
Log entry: mL 8.8
